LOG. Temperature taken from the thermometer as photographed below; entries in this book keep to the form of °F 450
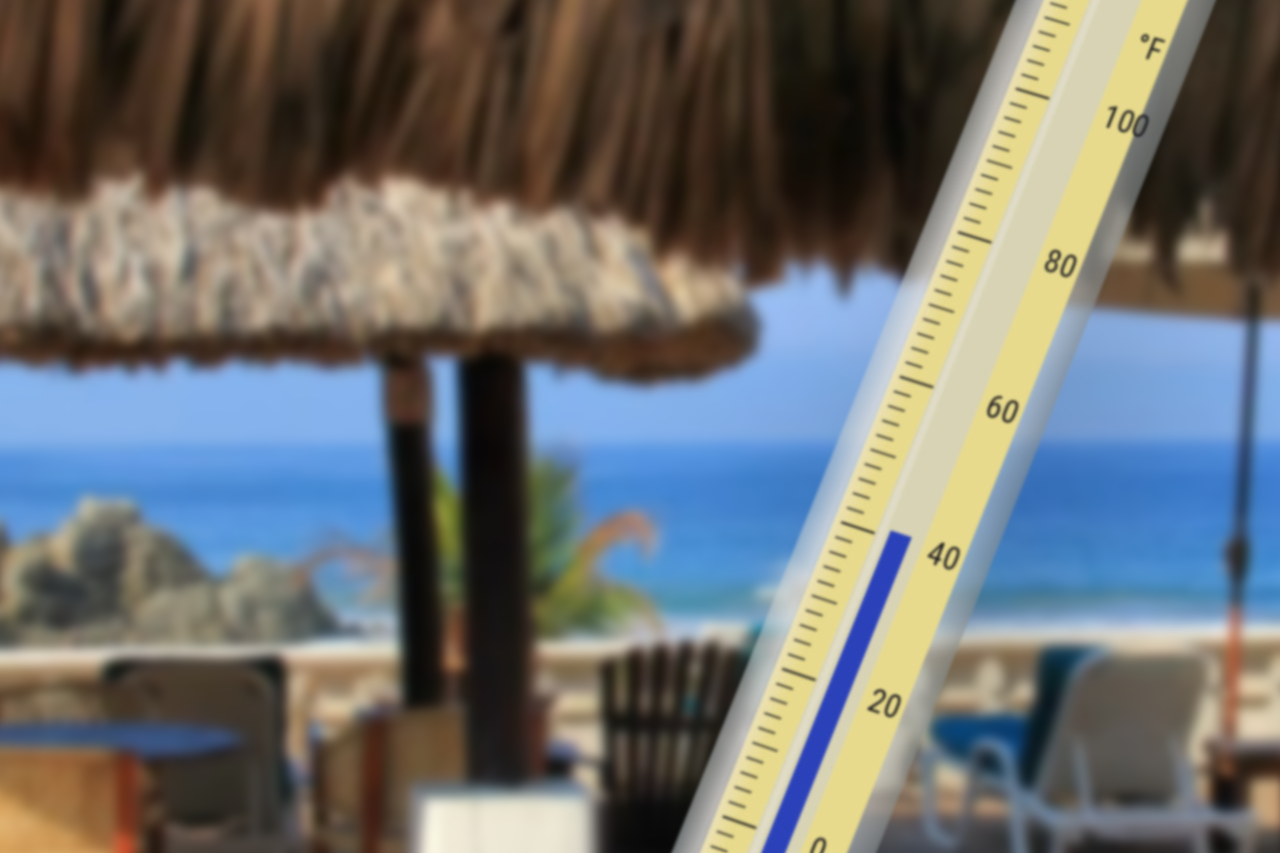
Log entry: °F 41
